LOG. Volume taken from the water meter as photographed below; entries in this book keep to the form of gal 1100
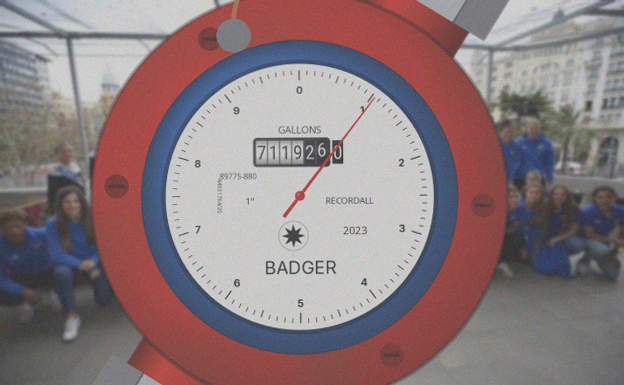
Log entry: gal 7119261.0
